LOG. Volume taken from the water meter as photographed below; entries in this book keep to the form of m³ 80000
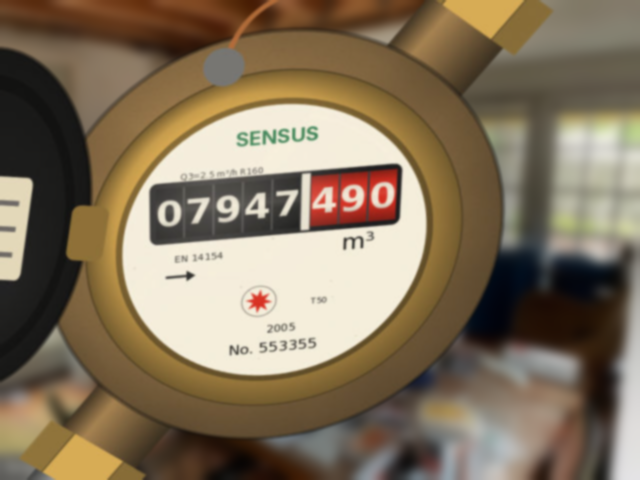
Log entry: m³ 7947.490
